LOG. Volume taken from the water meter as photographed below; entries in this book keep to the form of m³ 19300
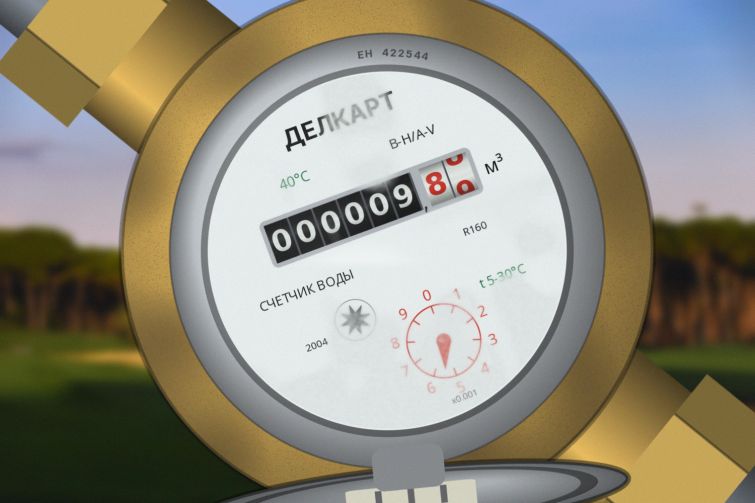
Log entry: m³ 9.885
